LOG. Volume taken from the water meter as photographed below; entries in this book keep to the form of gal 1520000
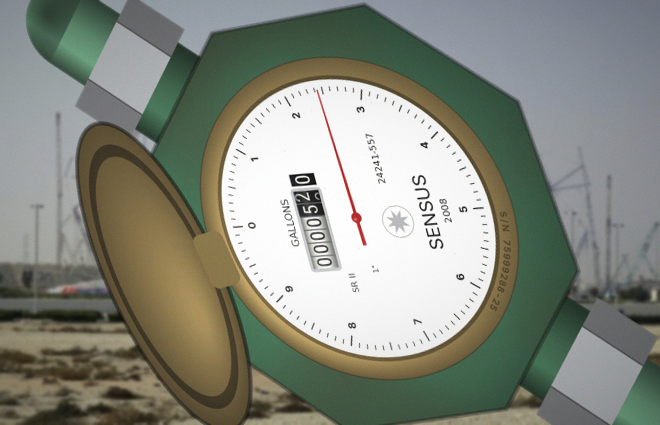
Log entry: gal 522.4
